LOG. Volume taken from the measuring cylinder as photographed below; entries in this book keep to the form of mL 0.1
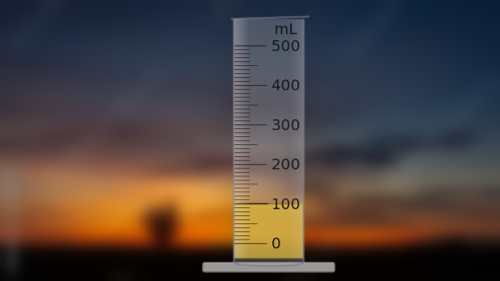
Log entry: mL 100
